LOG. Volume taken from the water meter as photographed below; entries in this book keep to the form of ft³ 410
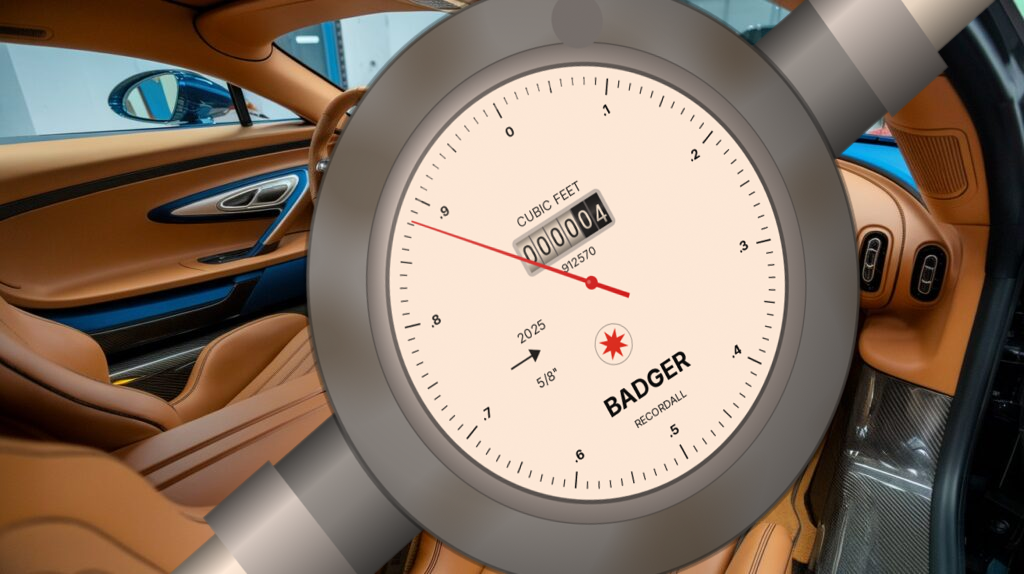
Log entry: ft³ 3.88
